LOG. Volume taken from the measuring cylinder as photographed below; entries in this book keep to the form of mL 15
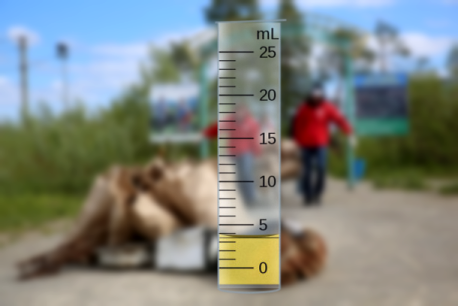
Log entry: mL 3.5
